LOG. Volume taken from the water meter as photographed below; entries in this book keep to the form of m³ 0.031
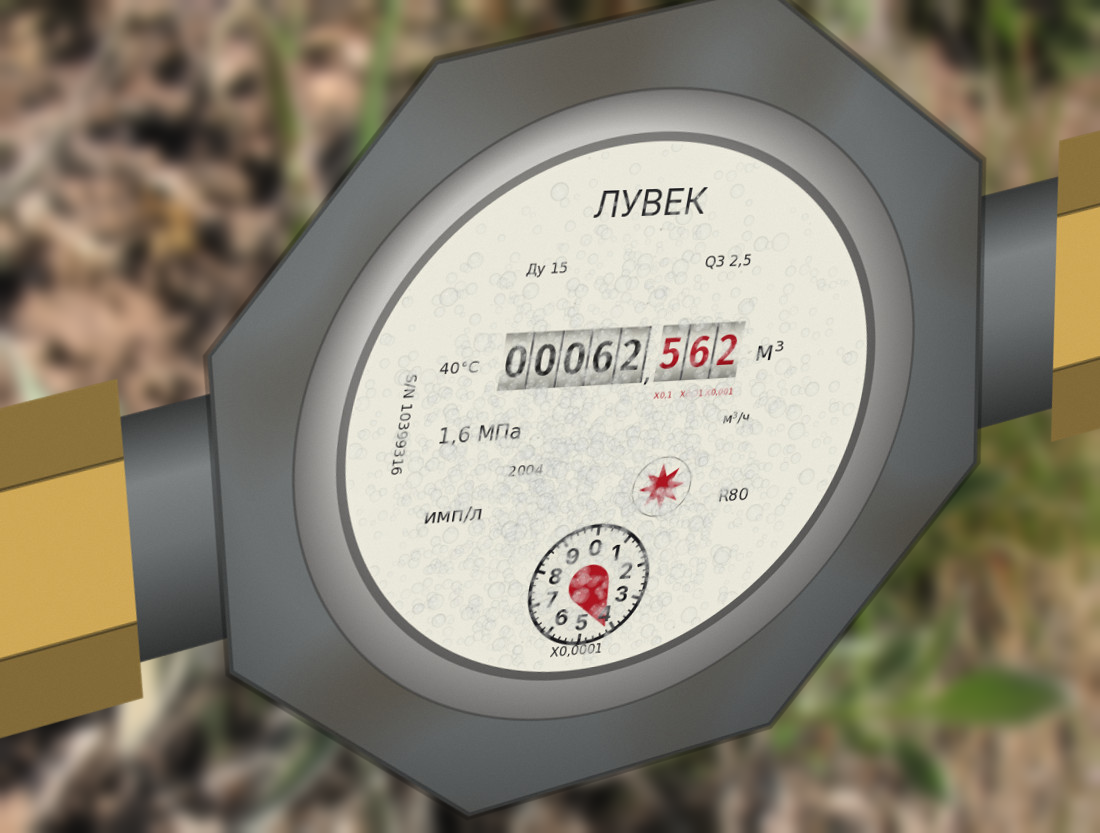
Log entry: m³ 62.5624
